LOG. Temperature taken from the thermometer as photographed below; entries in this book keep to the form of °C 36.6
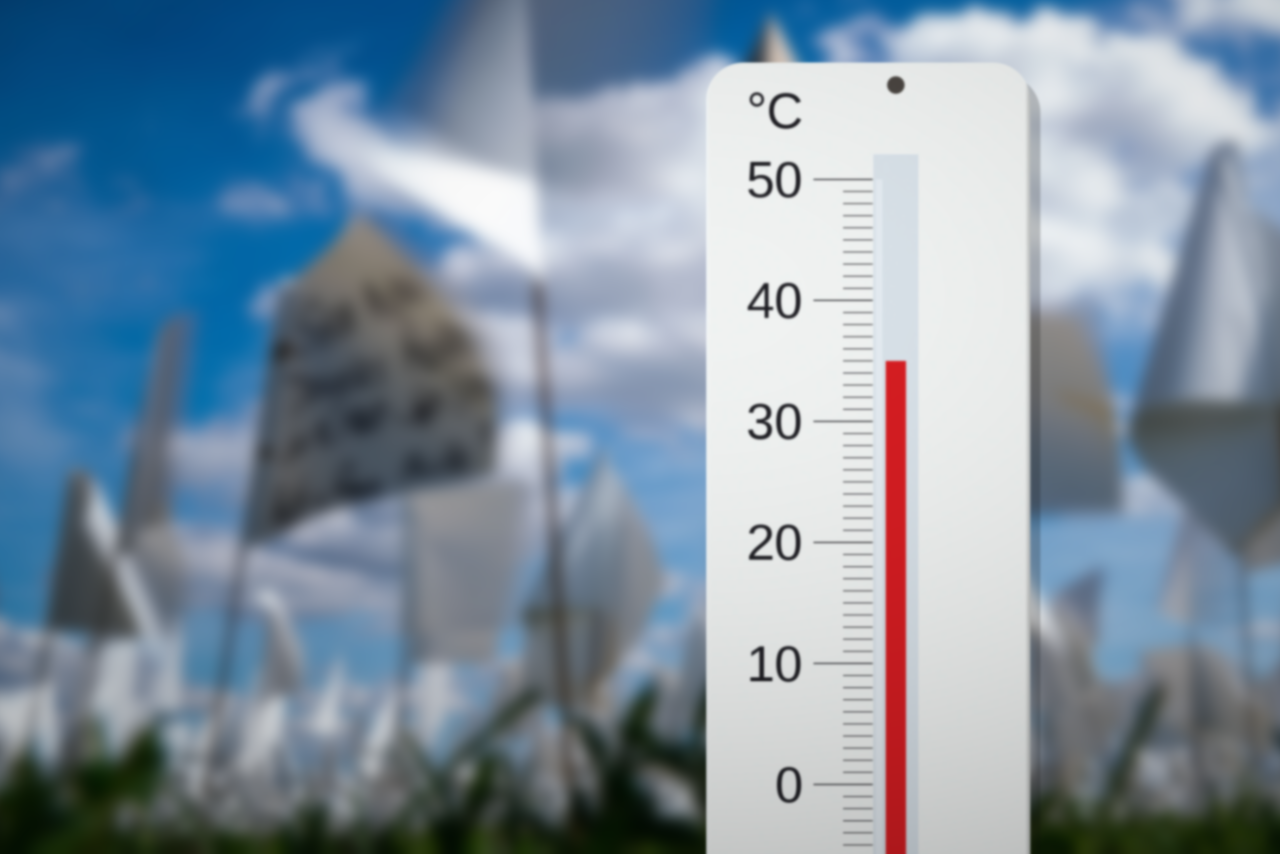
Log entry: °C 35
